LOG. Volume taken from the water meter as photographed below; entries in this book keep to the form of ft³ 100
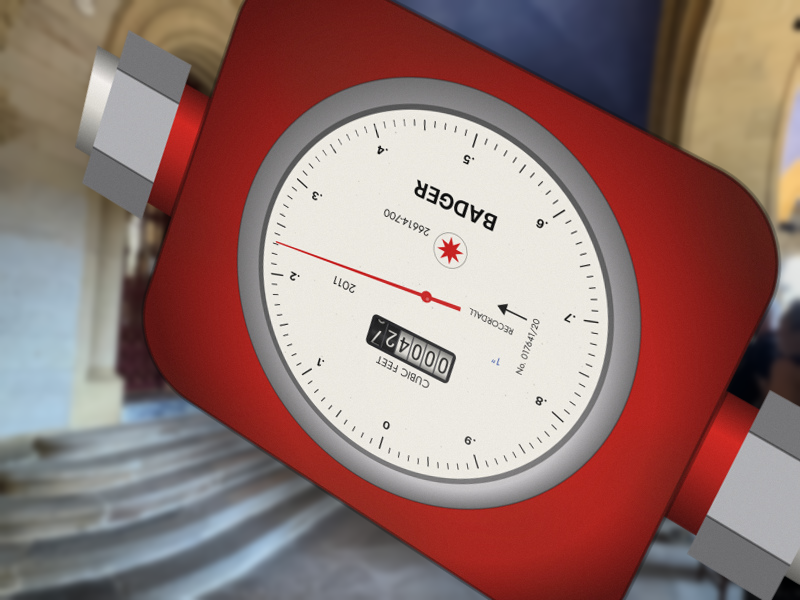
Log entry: ft³ 427.23
